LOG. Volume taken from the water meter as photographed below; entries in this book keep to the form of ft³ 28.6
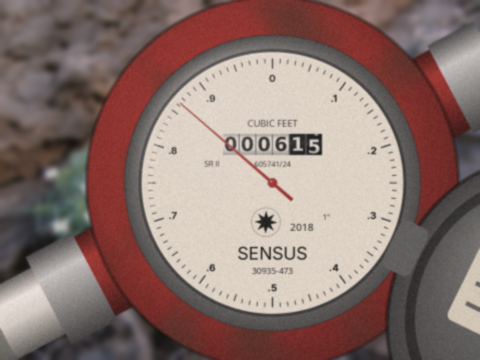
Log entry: ft³ 614.86
